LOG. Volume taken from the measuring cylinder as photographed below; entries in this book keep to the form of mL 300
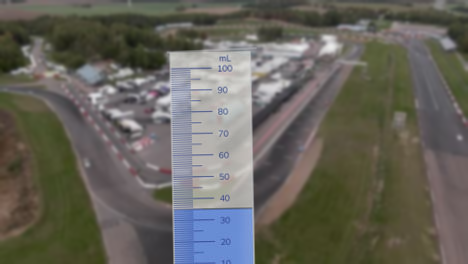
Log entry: mL 35
